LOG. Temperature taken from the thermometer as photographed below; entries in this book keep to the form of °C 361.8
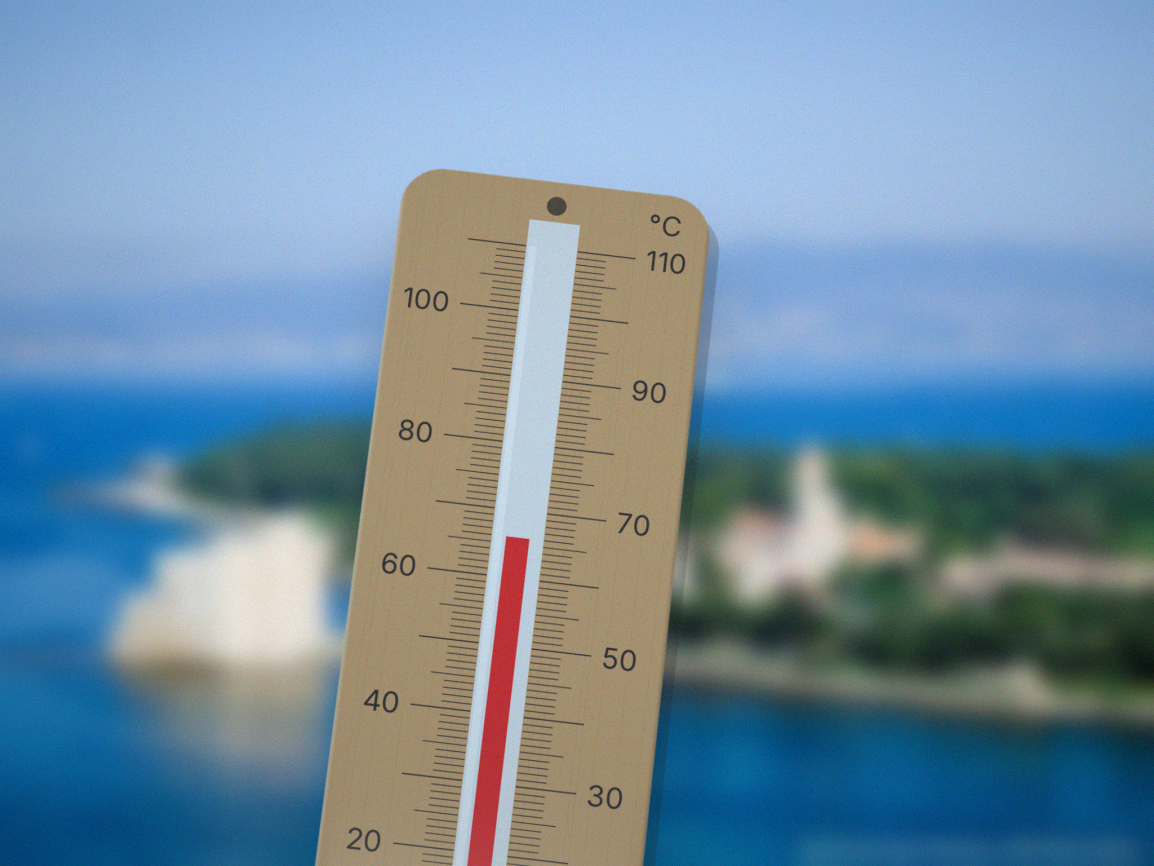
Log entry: °C 66
